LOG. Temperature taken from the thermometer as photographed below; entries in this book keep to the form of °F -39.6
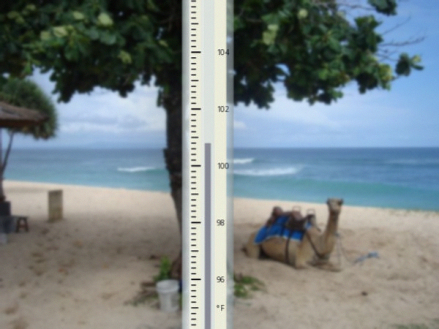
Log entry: °F 100.8
